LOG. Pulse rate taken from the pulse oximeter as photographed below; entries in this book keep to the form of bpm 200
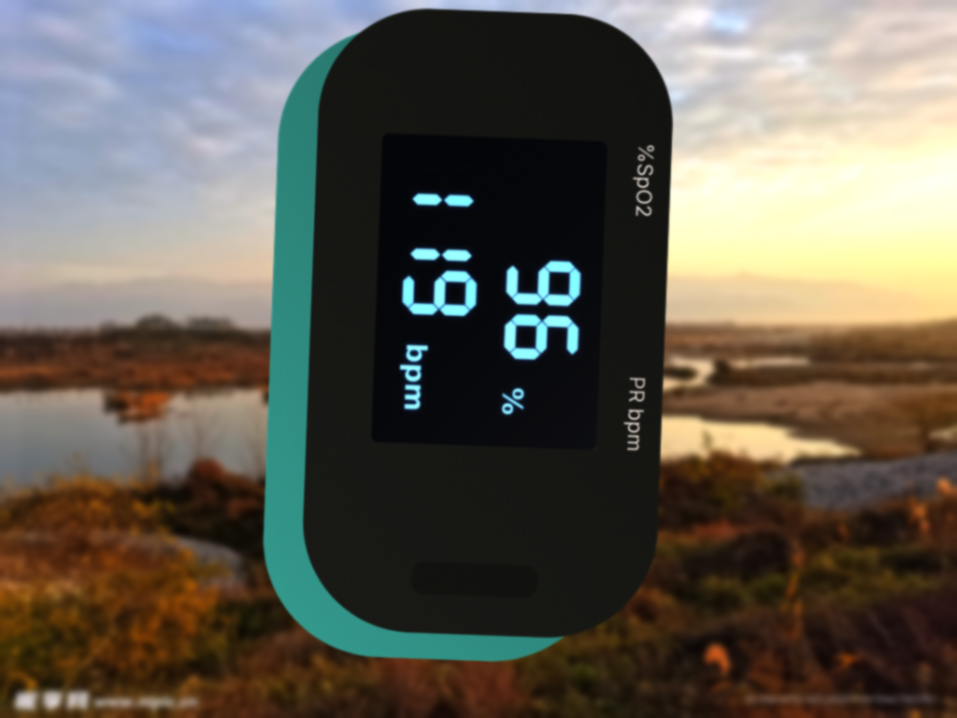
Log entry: bpm 119
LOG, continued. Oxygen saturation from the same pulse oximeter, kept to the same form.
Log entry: % 96
